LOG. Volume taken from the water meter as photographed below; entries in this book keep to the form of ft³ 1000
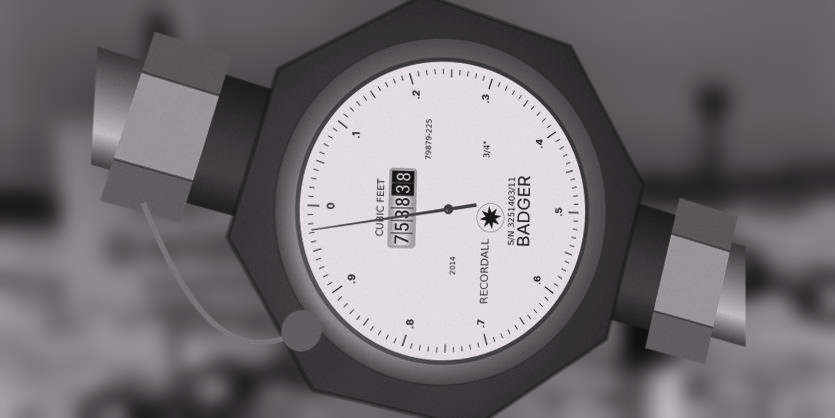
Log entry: ft³ 753837.97
